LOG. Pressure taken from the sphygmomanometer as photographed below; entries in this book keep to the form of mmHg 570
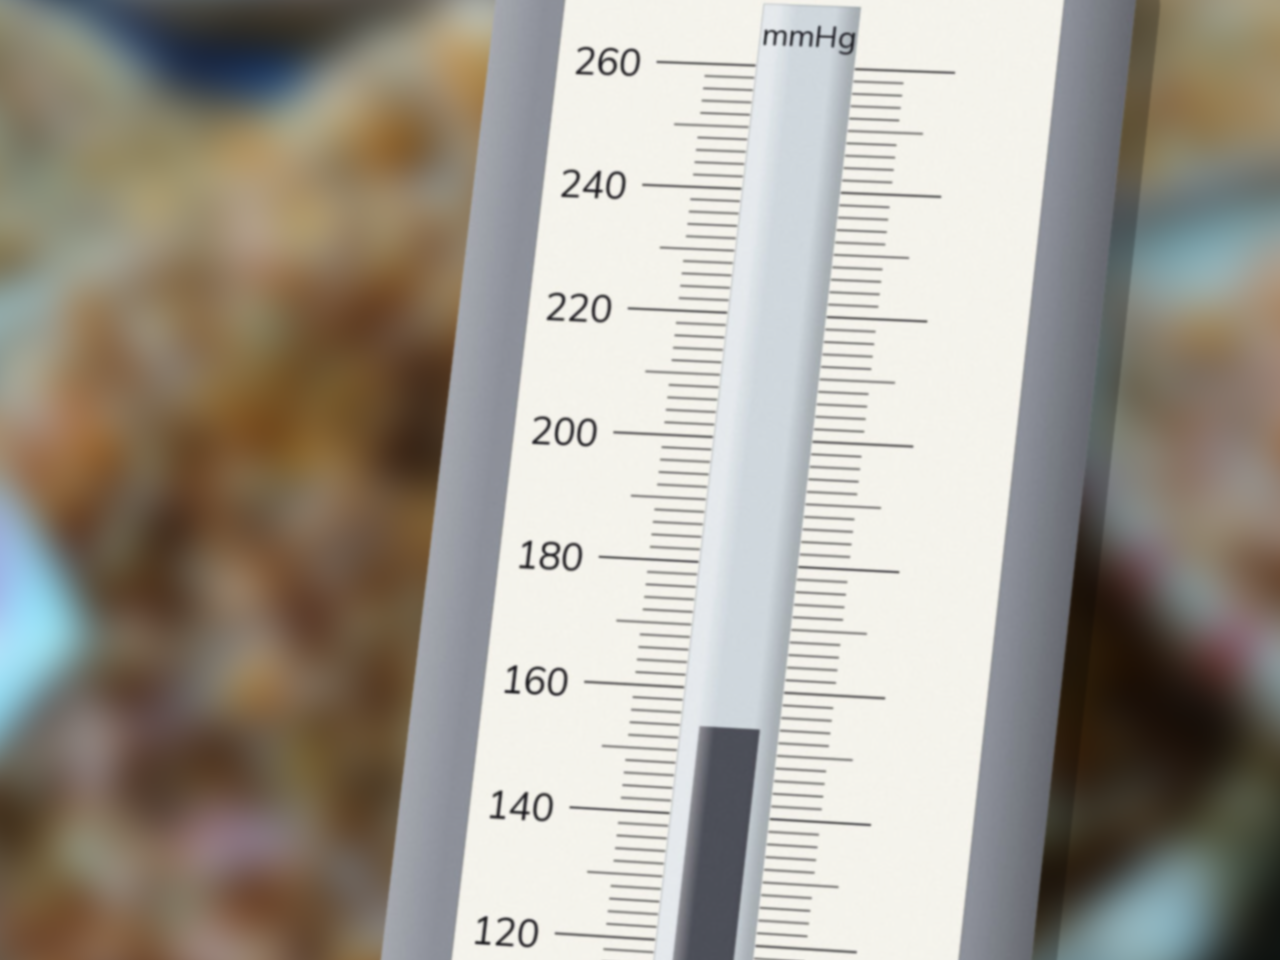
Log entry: mmHg 154
